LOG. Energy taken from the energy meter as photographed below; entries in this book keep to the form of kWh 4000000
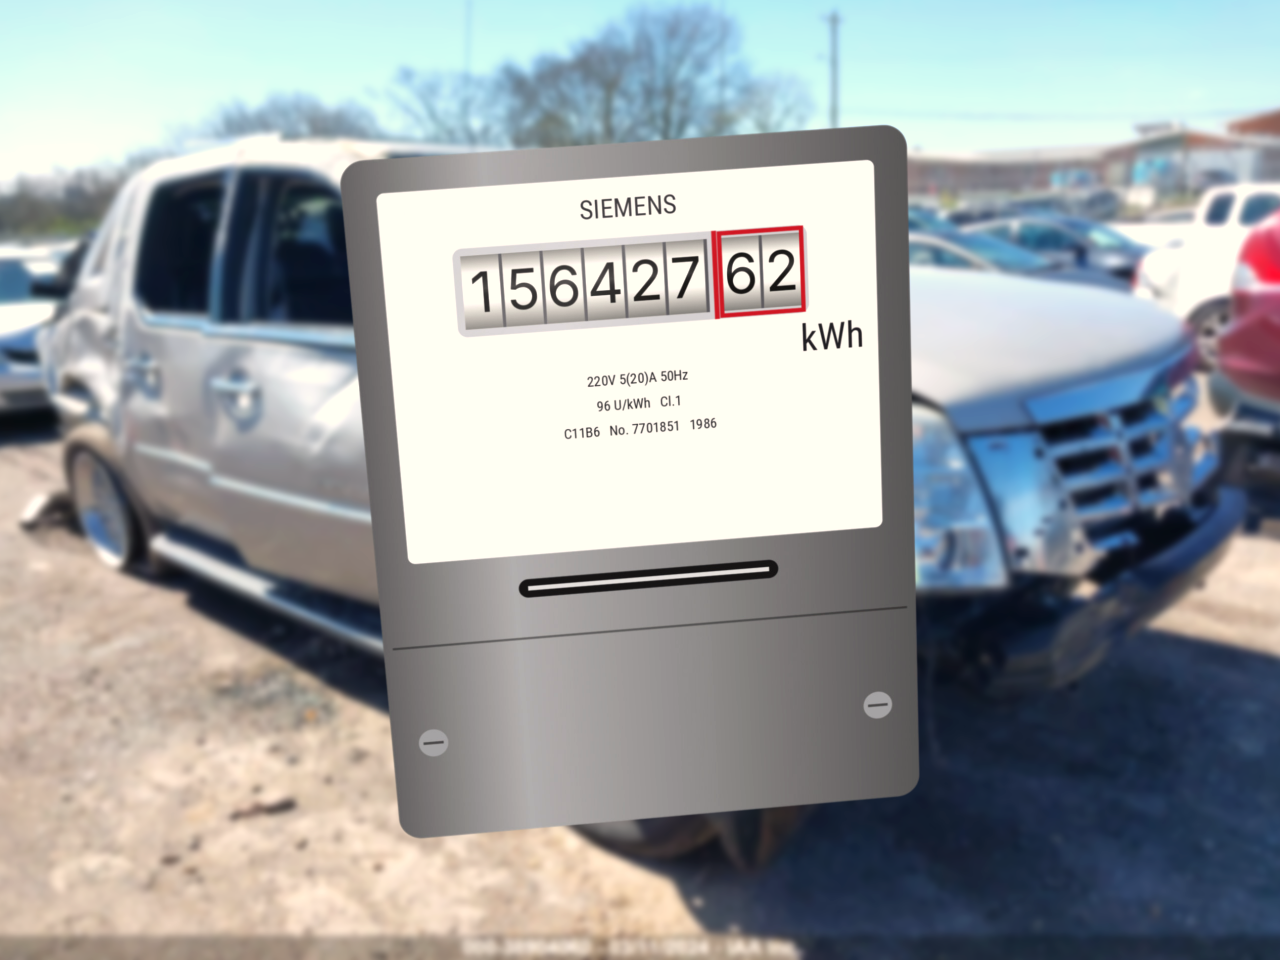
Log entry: kWh 156427.62
